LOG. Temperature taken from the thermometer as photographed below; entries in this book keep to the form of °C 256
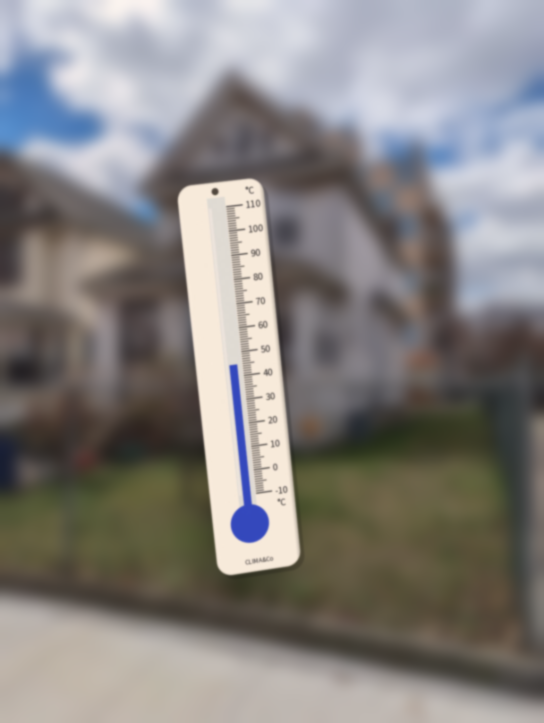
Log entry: °C 45
